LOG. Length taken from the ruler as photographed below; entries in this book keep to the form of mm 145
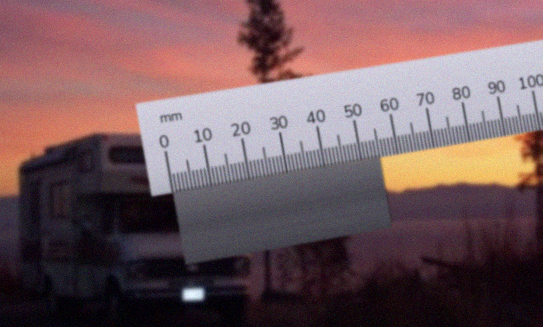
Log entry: mm 55
